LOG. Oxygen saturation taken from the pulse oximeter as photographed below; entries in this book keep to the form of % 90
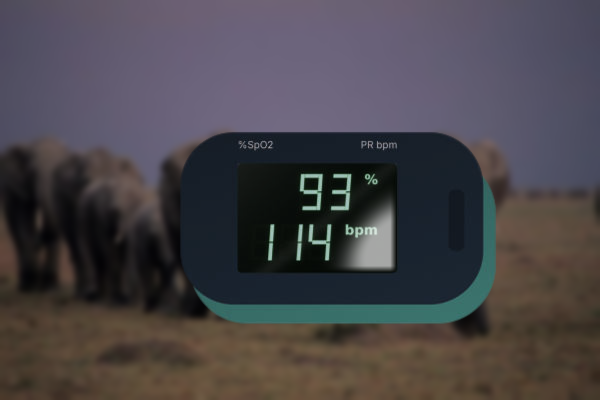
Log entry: % 93
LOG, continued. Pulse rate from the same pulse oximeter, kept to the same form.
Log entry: bpm 114
